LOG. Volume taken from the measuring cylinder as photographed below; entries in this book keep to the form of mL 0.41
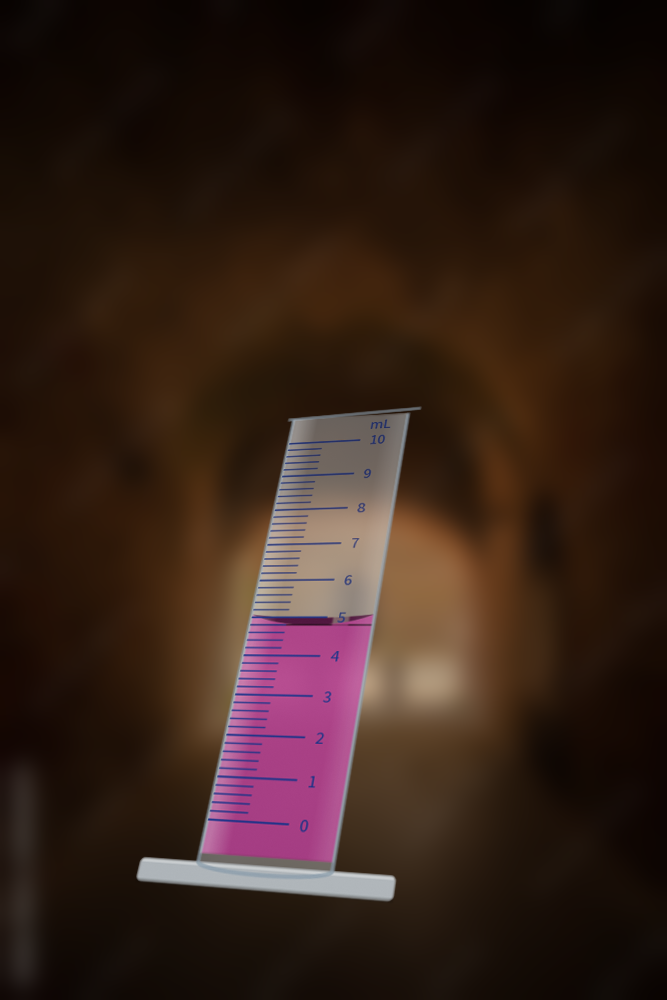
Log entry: mL 4.8
